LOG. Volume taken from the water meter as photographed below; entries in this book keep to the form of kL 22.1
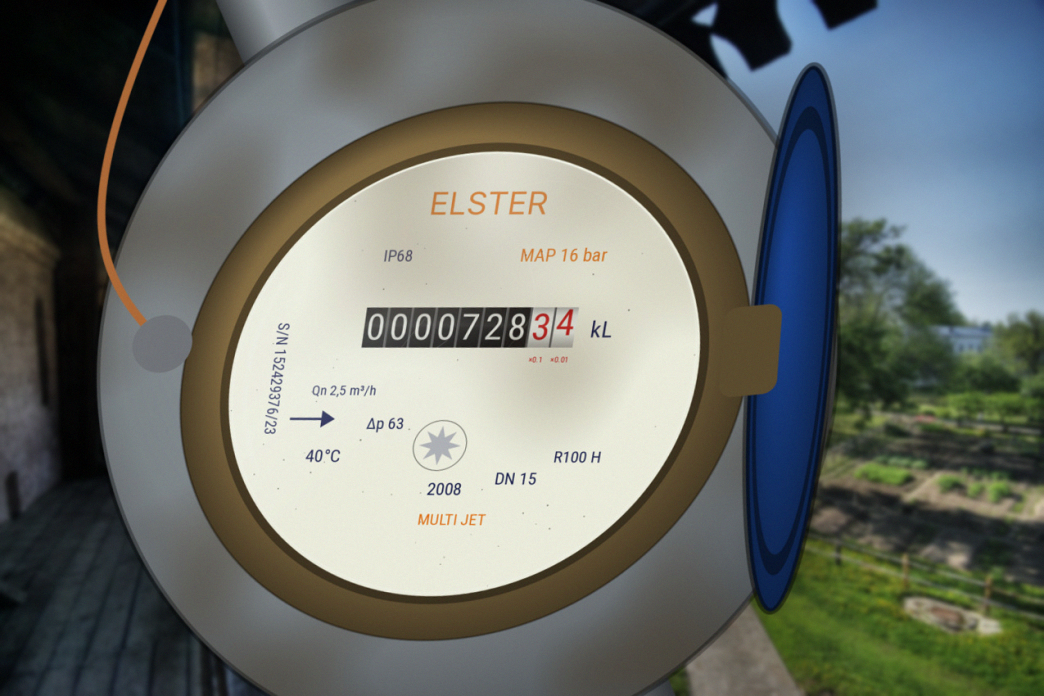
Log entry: kL 728.34
